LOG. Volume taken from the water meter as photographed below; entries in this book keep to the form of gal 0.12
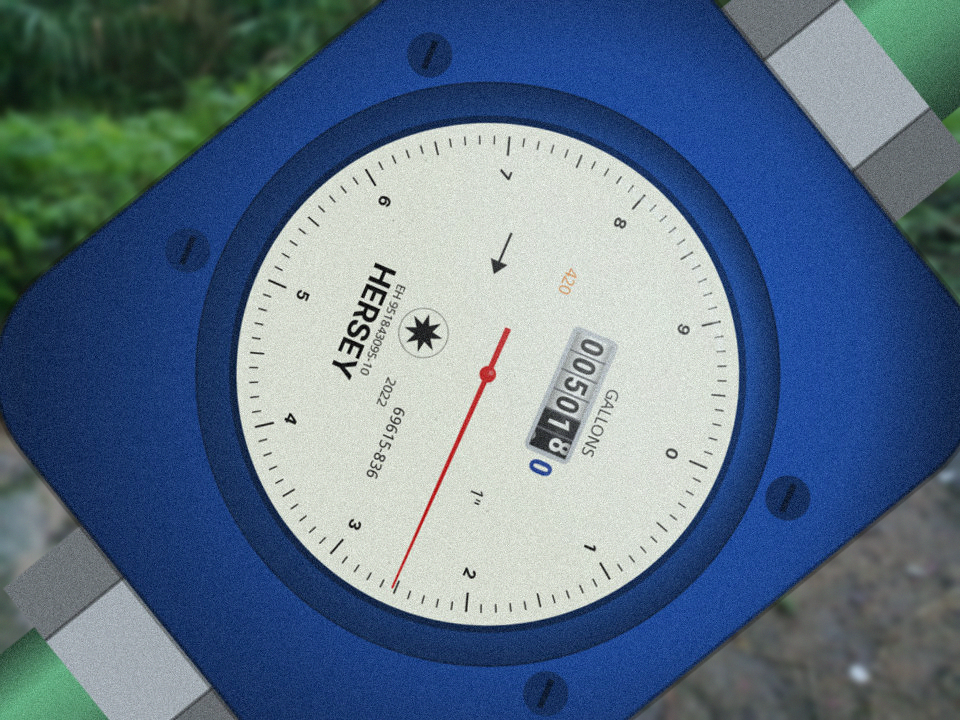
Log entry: gal 50182.5
